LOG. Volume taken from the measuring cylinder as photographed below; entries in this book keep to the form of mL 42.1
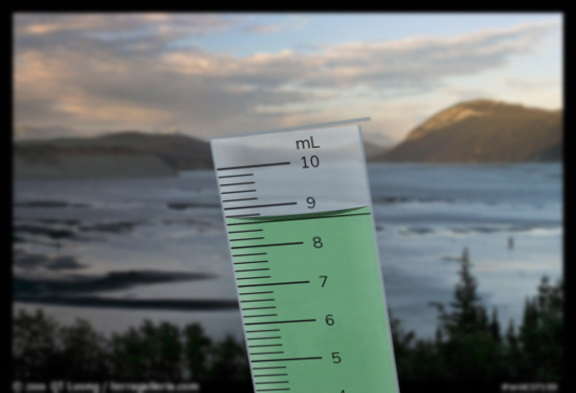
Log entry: mL 8.6
